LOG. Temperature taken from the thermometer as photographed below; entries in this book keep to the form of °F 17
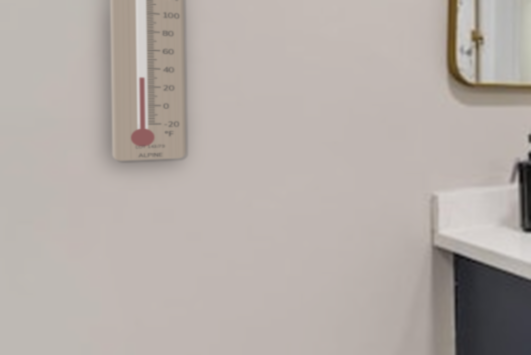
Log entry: °F 30
